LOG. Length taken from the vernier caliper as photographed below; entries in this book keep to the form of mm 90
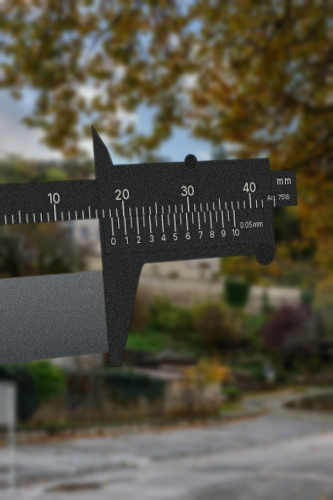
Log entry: mm 18.2
